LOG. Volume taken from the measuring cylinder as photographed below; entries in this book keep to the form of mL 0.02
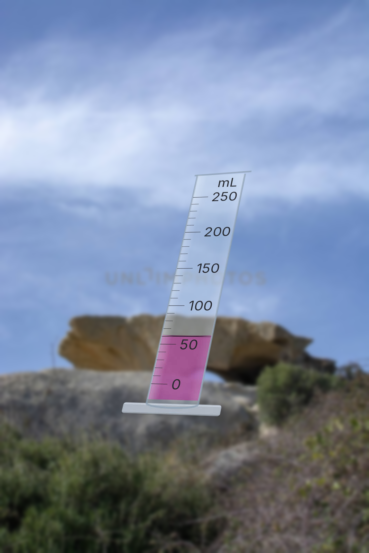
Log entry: mL 60
